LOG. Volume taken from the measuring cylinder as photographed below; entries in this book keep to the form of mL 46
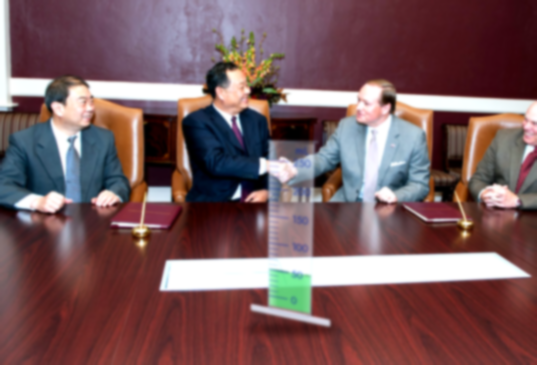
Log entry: mL 50
